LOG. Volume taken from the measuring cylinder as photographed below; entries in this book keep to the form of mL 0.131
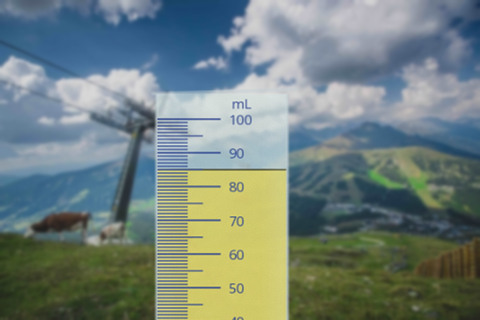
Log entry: mL 85
